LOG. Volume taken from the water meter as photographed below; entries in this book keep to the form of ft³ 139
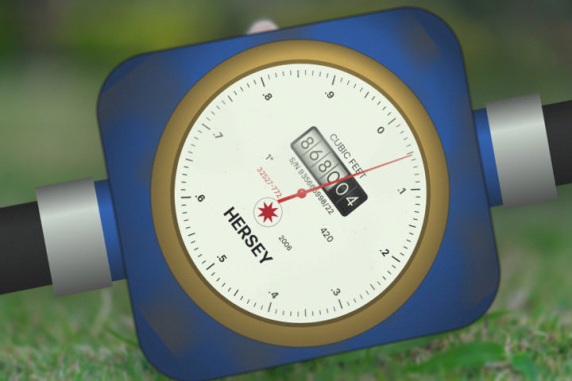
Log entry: ft³ 868004.05
